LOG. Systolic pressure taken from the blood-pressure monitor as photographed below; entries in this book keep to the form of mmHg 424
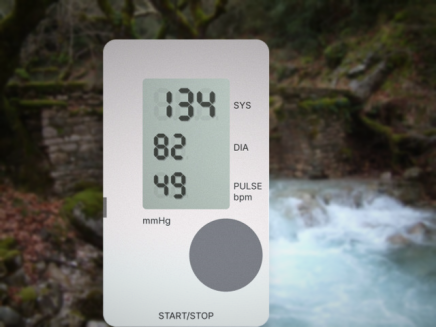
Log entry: mmHg 134
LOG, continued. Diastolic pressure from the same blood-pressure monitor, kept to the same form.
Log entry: mmHg 82
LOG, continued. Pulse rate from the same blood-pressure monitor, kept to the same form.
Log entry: bpm 49
